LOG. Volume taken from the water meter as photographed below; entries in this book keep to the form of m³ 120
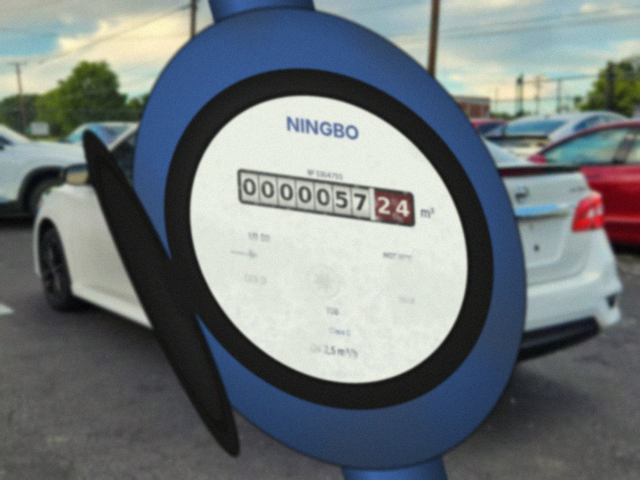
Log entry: m³ 57.24
